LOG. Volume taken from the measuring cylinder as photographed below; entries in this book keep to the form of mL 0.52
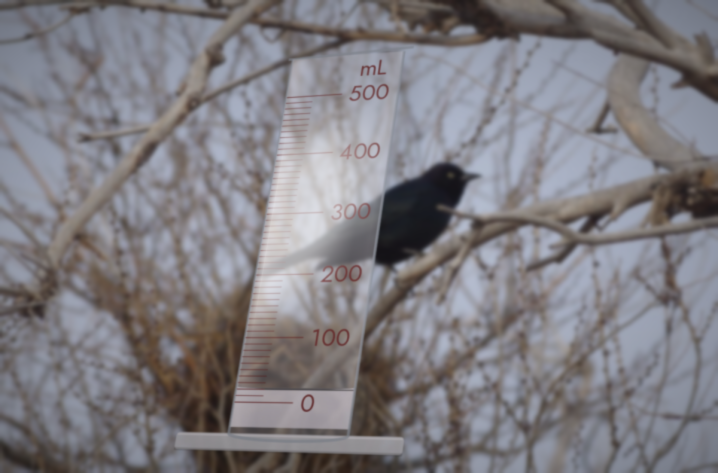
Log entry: mL 20
